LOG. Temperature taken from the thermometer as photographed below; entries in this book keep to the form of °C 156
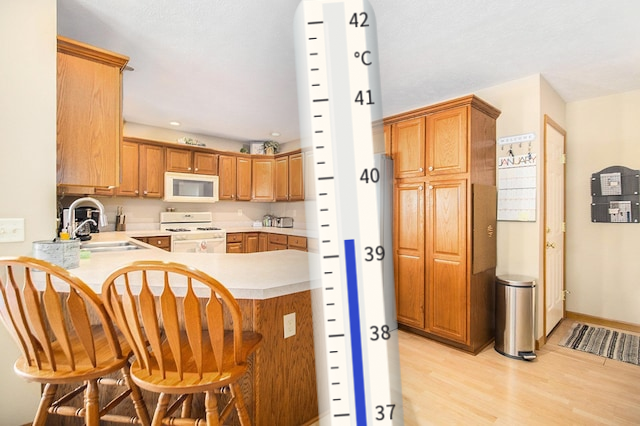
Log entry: °C 39.2
